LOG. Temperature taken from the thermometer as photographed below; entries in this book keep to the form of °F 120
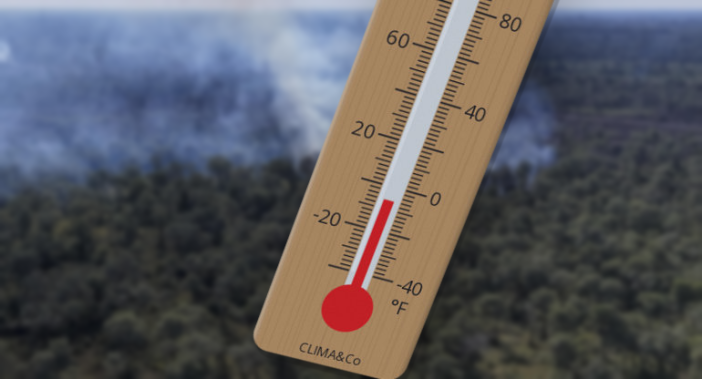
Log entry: °F -6
